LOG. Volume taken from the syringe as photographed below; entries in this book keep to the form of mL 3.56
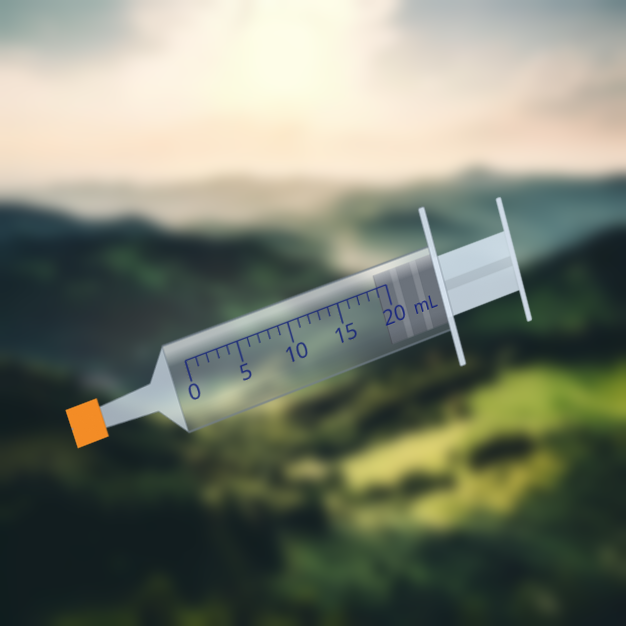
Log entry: mL 19
